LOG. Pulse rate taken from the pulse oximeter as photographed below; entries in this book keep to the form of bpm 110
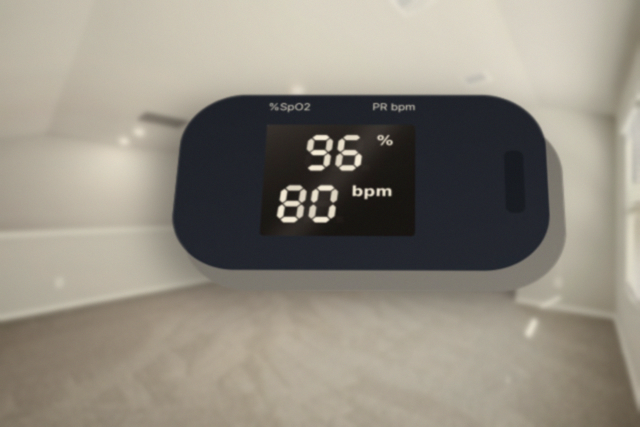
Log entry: bpm 80
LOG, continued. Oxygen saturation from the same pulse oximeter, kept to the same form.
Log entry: % 96
